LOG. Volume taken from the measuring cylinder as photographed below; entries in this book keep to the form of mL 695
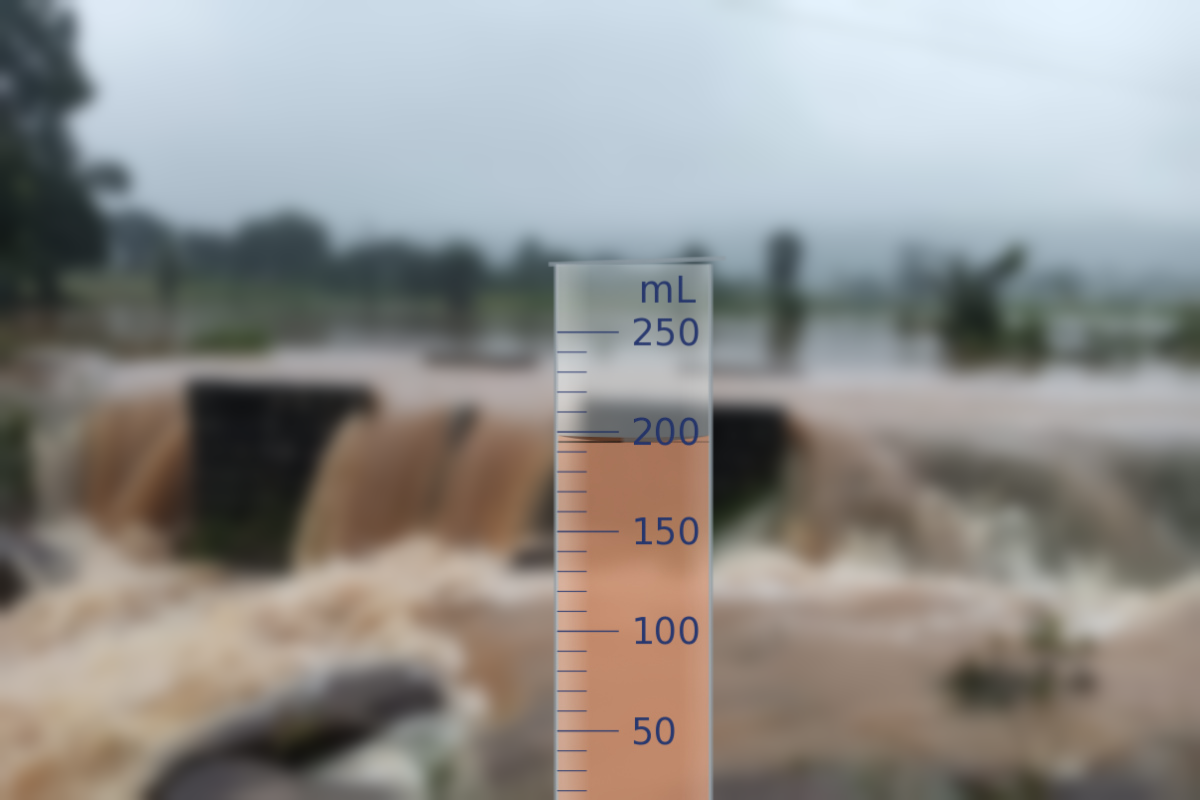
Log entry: mL 195
